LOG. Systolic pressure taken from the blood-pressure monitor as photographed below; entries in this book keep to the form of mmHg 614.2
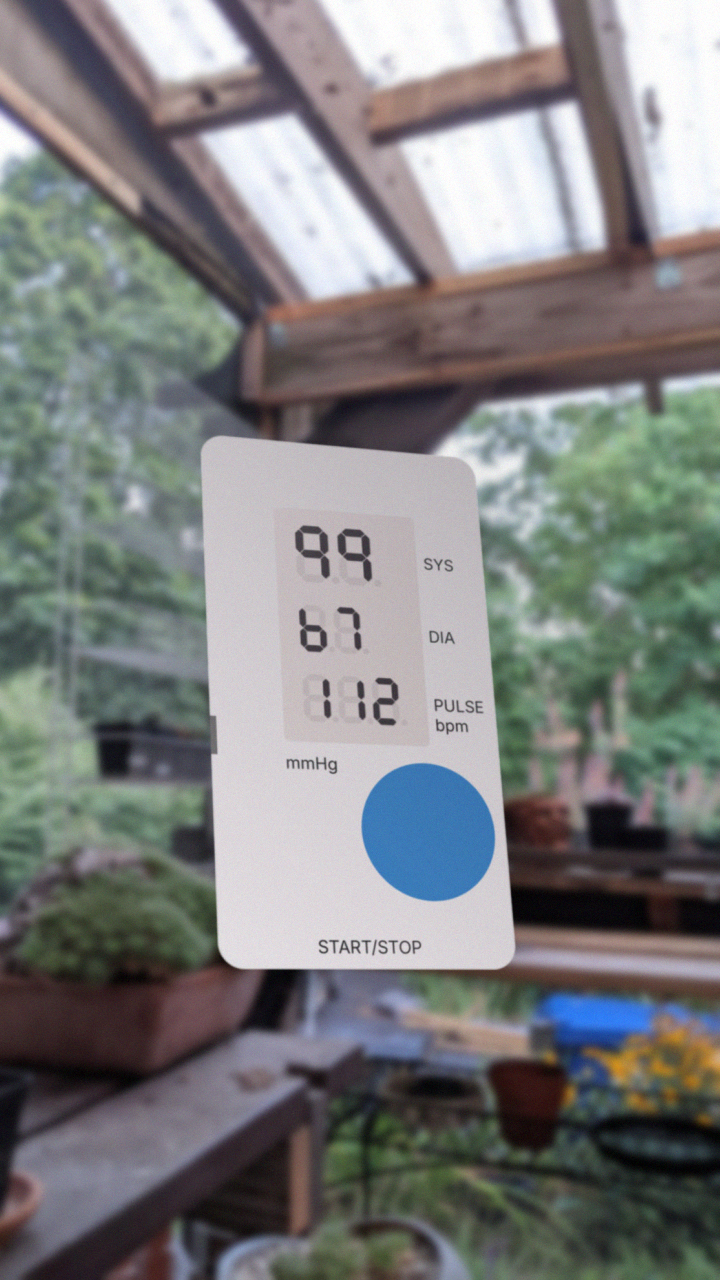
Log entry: mmHg 99
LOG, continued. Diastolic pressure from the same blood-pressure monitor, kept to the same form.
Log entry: mmHg 67
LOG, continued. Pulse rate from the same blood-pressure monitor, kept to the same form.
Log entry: bpm 112
